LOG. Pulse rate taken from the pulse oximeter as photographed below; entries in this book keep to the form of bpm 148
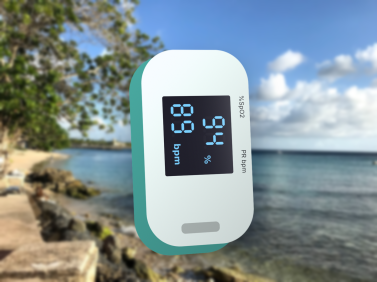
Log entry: bpm 89
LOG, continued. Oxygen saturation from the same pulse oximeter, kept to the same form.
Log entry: % 94
